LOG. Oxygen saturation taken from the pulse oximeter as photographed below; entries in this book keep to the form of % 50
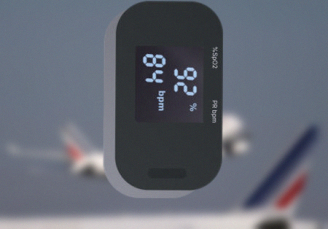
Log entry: % 92
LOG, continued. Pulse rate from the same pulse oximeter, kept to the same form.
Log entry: bpm 84
